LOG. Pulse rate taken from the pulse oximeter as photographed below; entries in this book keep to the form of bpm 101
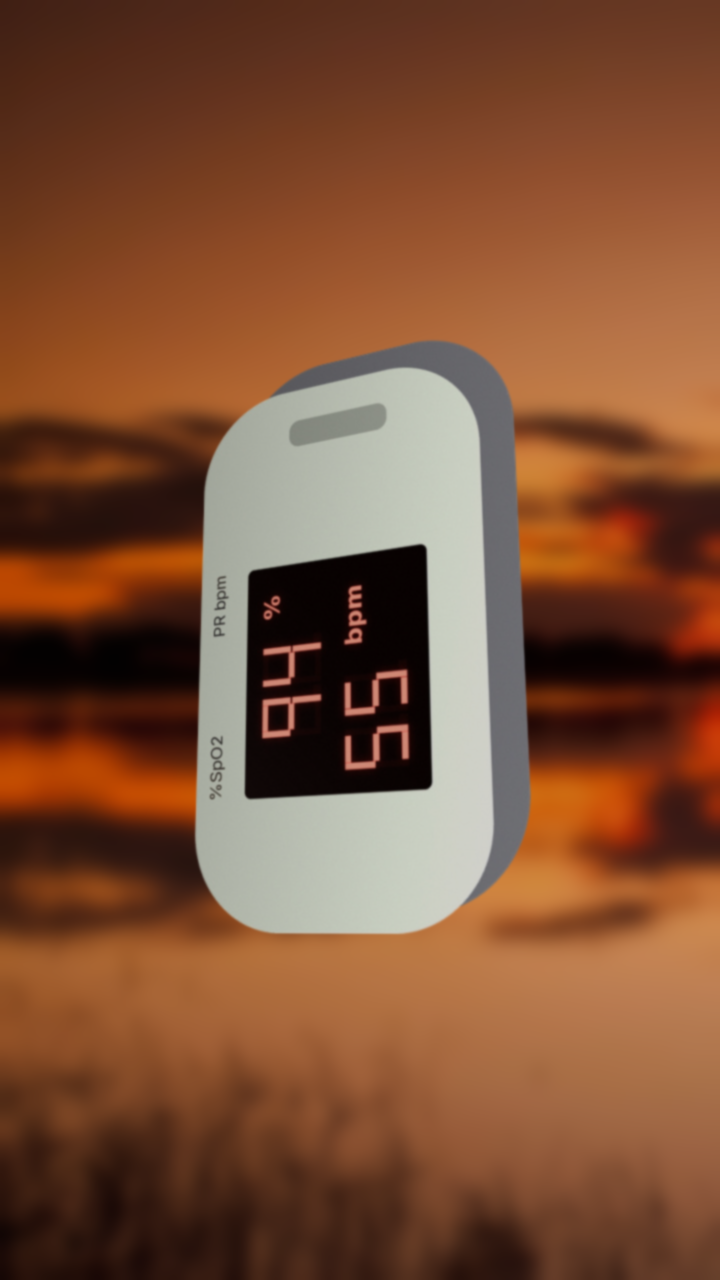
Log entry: bpm 55
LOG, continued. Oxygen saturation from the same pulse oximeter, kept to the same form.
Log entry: % 94
